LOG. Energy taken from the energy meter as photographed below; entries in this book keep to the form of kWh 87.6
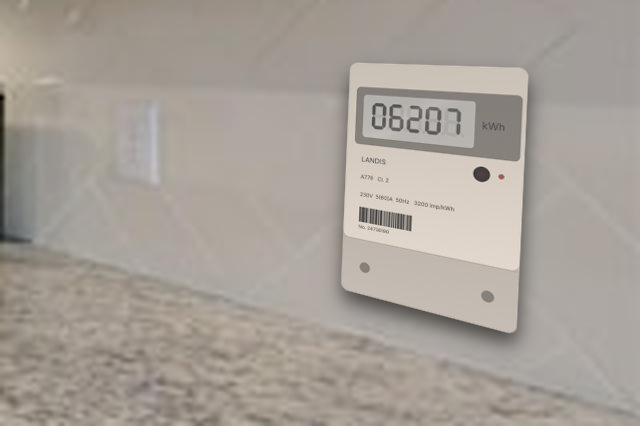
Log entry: kWh 6207
